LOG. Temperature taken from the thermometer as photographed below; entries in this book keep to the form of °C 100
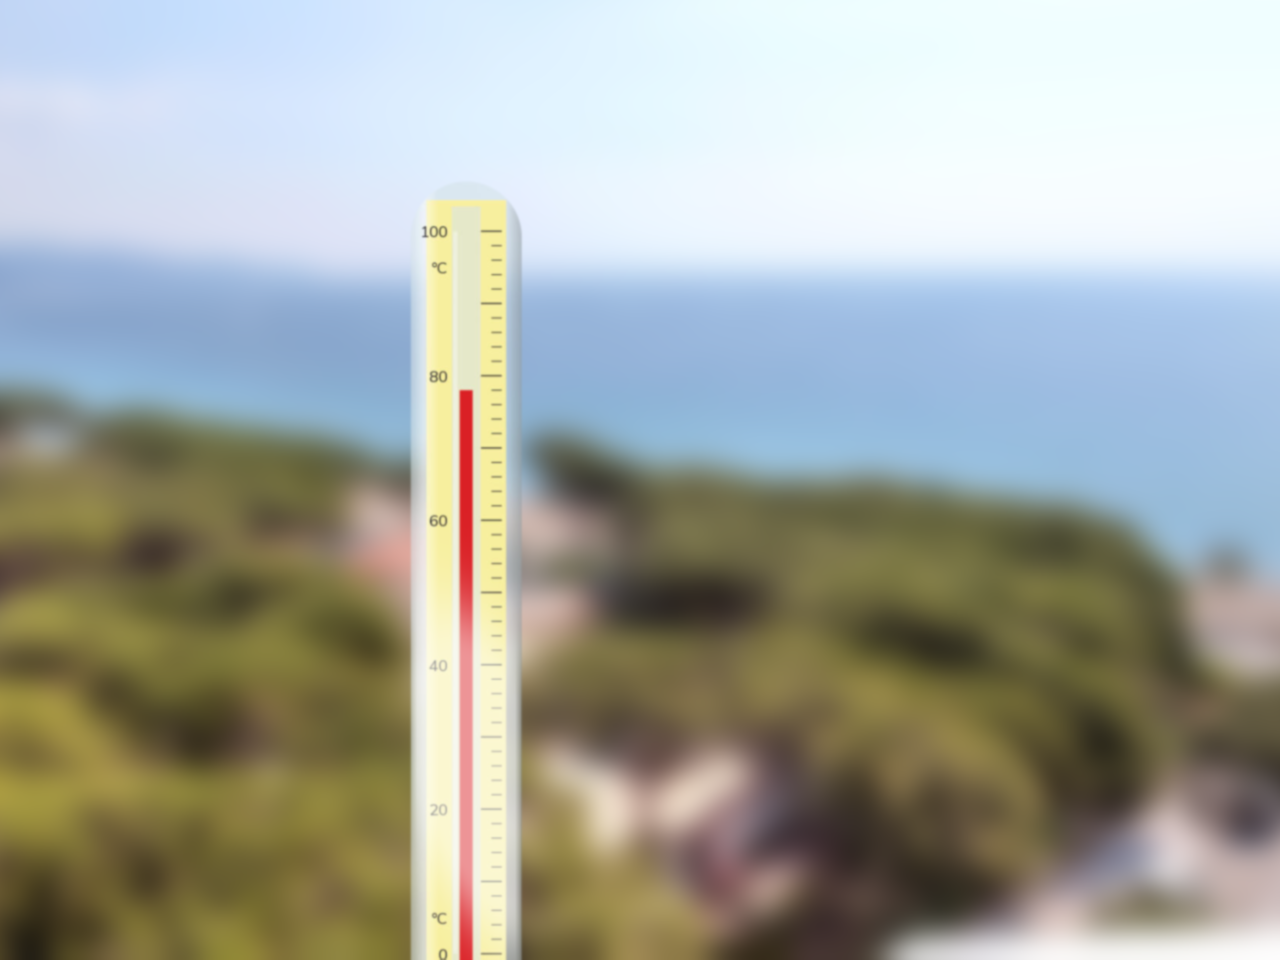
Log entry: °C 78
